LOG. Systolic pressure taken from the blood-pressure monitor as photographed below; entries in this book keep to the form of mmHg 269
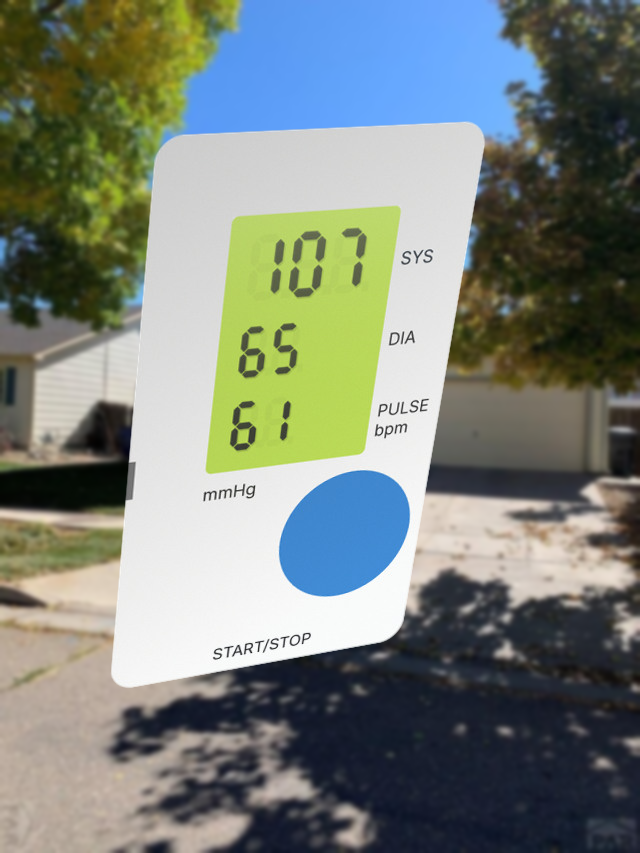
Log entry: mmHg 107
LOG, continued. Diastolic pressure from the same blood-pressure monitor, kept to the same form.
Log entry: mmHg 65
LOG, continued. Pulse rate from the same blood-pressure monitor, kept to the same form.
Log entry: bpm 61
